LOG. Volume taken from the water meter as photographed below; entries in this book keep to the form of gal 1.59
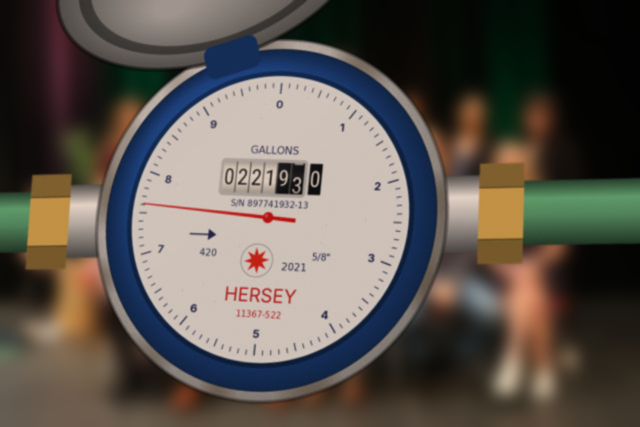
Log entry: gal 221927.6
